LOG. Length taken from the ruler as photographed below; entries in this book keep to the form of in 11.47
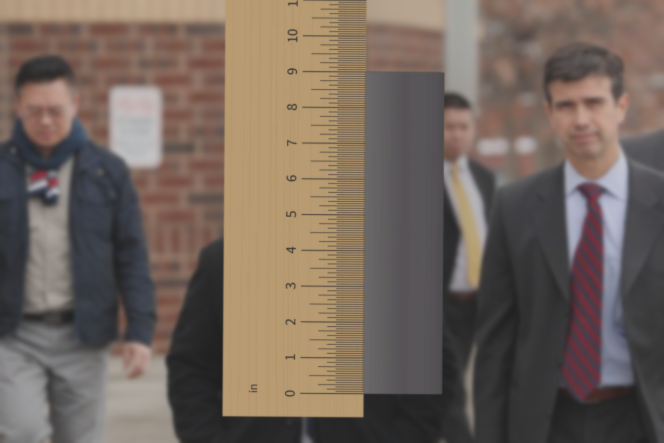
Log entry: in 9
